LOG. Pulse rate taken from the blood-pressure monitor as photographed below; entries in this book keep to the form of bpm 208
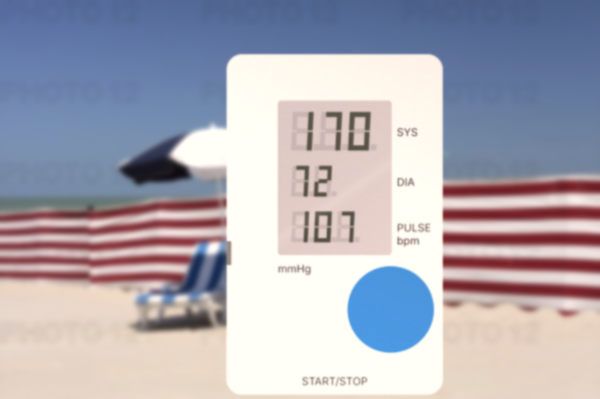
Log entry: bpm 107
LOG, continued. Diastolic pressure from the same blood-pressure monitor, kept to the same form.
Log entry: mmHg 72
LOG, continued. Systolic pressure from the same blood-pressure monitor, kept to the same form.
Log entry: mmHg 170
